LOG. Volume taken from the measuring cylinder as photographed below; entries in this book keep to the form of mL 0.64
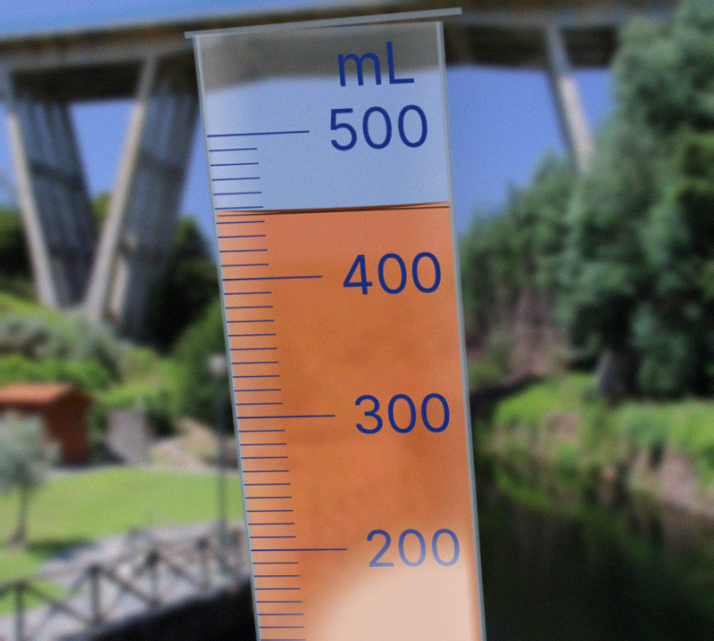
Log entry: mL 445
